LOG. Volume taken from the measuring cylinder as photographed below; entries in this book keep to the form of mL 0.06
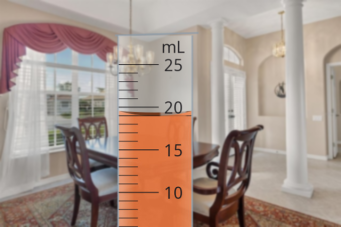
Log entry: mL 19
